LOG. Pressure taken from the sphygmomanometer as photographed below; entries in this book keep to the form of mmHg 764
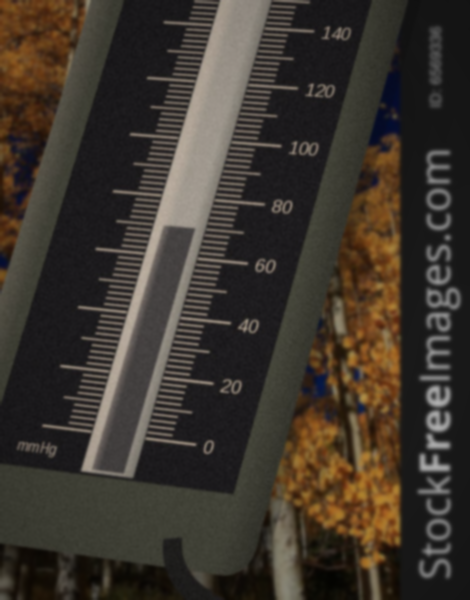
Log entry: mmHg 70
